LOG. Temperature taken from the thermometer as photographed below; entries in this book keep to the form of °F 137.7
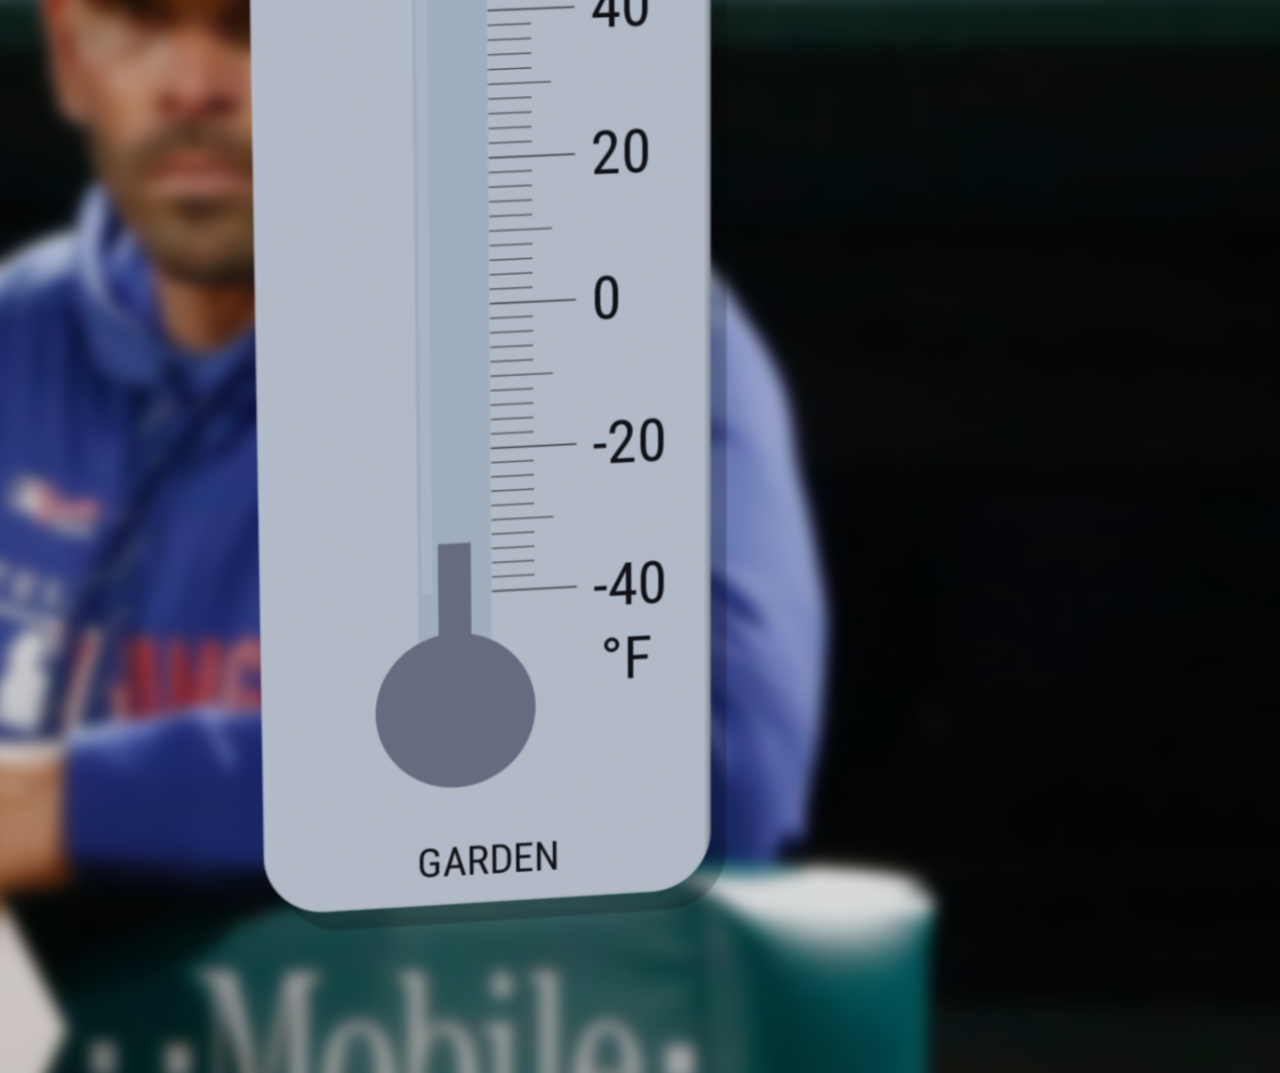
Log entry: °F -33
